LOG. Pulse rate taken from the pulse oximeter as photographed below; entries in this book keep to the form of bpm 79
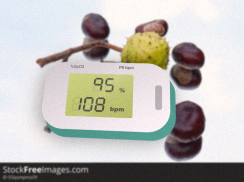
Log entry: bpm 108
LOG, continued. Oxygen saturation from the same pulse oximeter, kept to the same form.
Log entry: % 95
